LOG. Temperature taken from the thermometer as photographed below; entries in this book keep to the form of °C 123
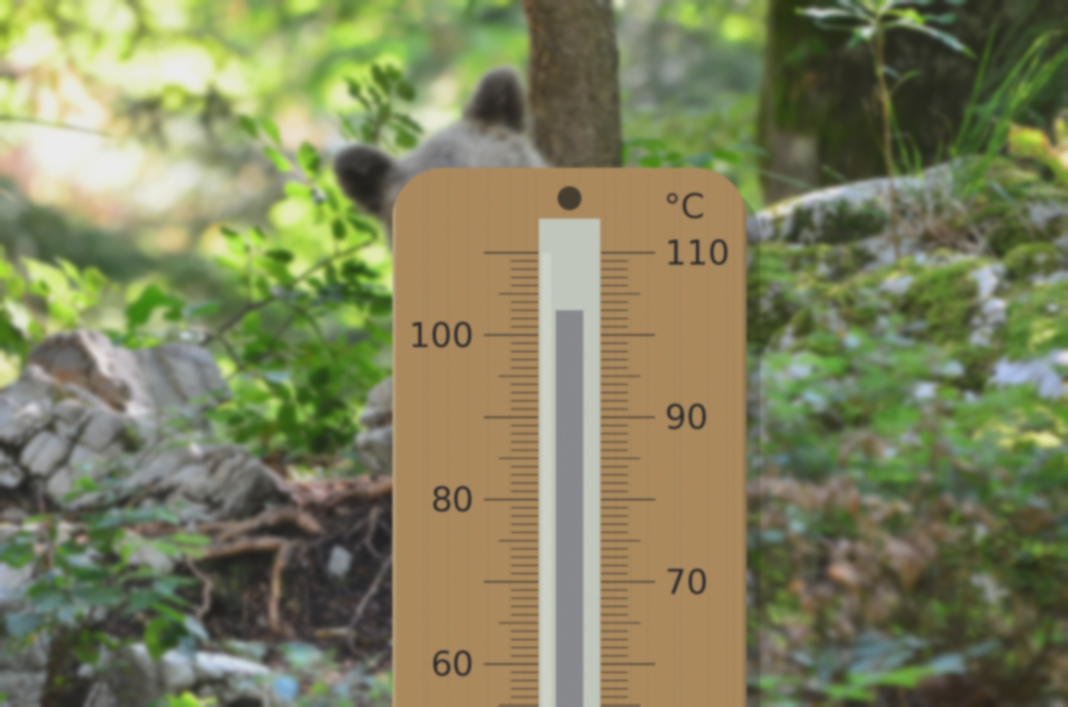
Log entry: °C 103
